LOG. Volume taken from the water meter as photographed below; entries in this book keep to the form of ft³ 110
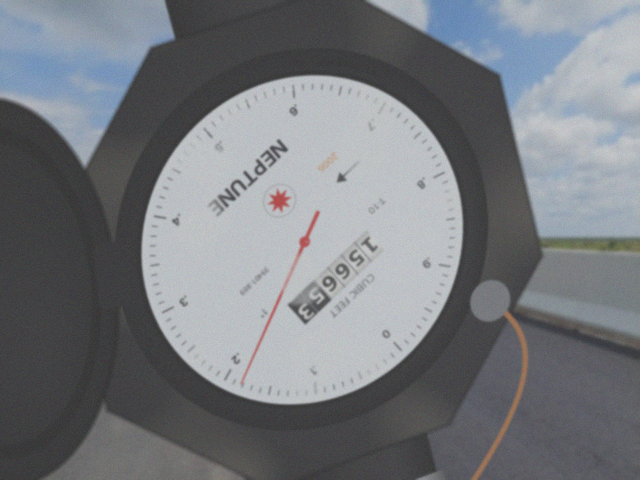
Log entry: ft³ 156653.18
